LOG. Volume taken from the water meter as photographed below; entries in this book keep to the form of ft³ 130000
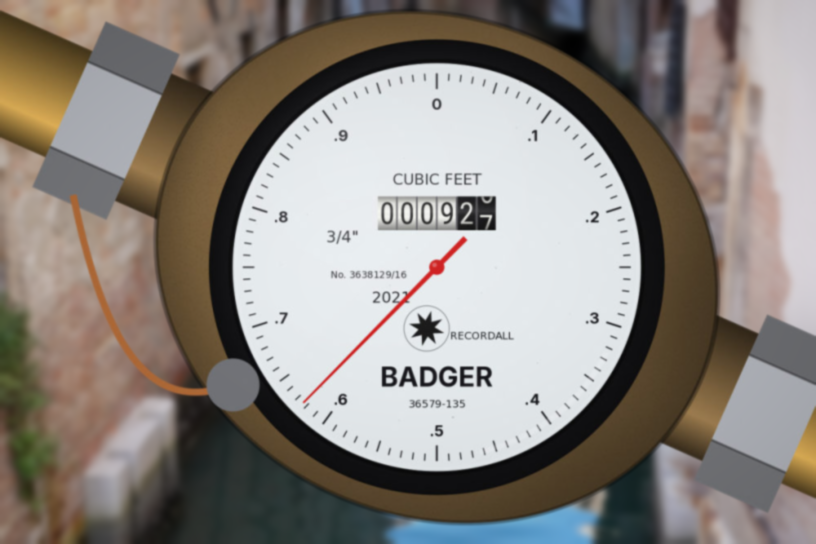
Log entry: ft³ 926.62
